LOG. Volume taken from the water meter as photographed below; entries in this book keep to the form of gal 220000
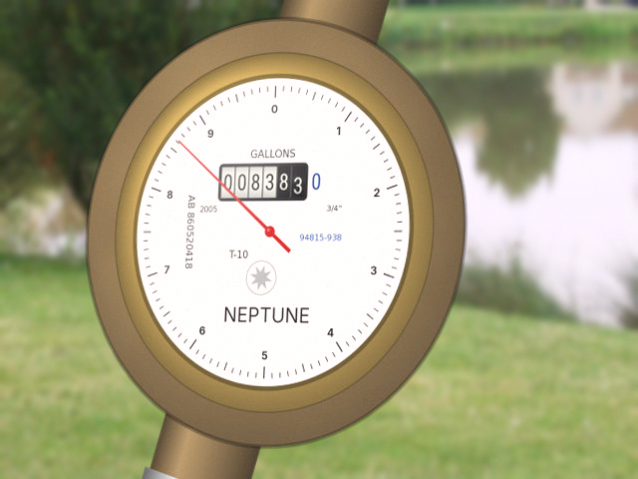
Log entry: gal 83828.6
